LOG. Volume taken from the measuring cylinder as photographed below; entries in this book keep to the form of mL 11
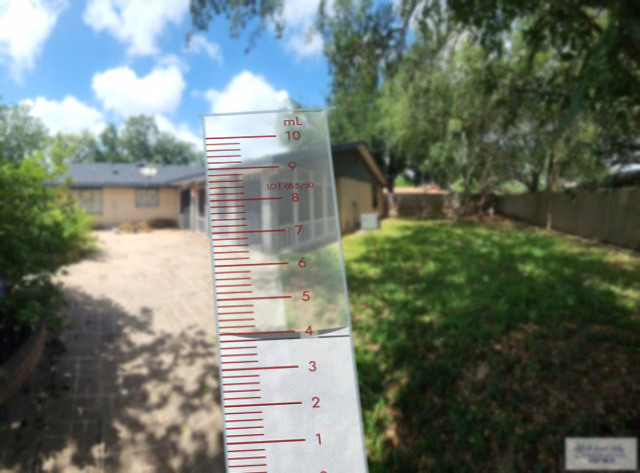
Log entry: mL 3.8
